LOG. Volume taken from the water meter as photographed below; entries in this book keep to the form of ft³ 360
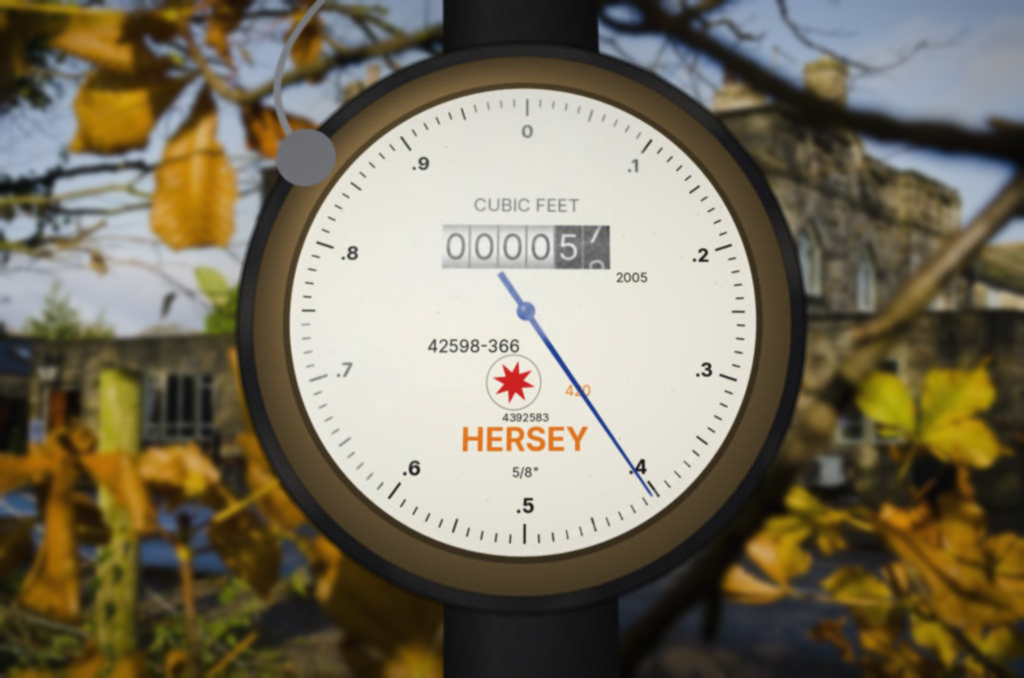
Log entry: ft³ 57.40
